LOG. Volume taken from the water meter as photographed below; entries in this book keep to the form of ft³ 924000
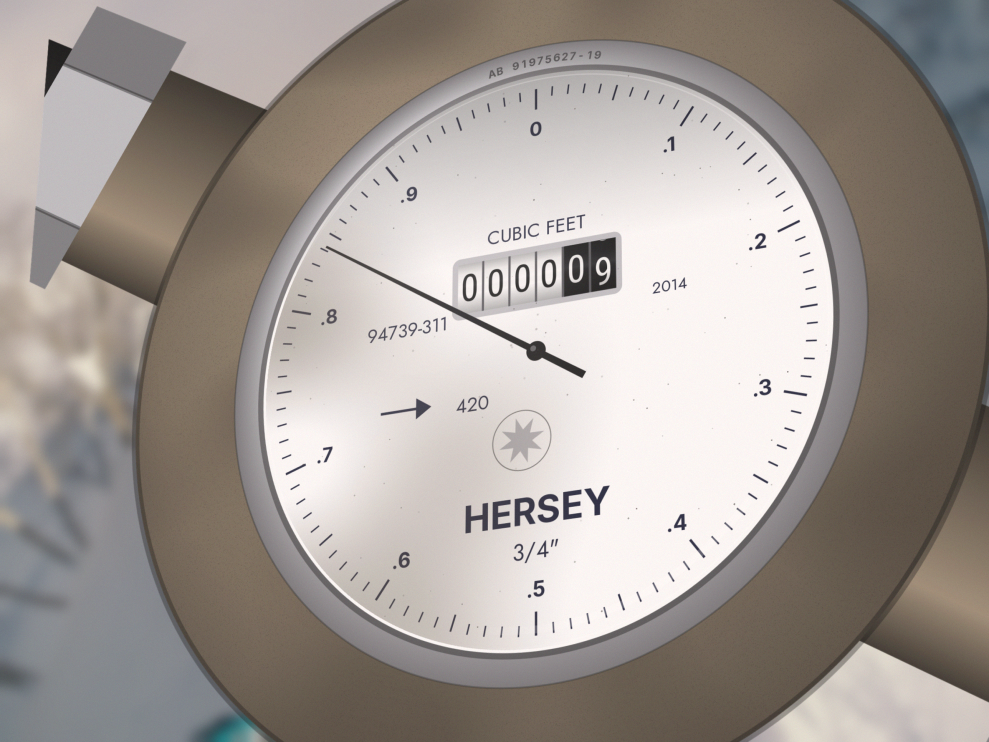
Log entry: ft³ 8.84
